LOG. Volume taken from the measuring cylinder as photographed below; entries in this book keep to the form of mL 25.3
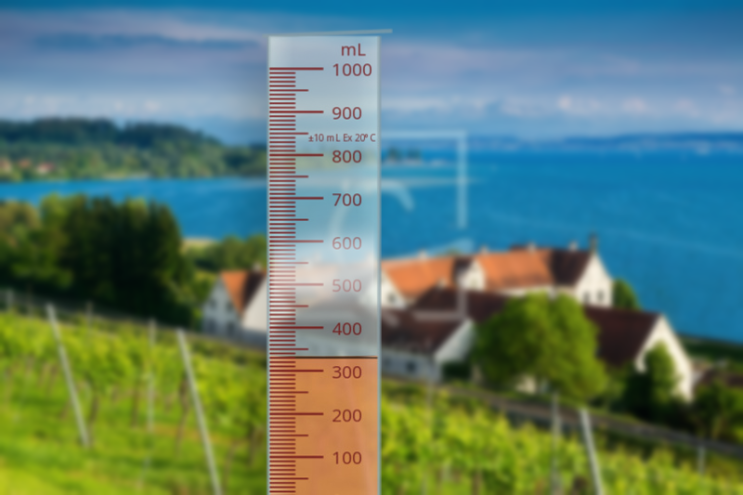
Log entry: mL 330
